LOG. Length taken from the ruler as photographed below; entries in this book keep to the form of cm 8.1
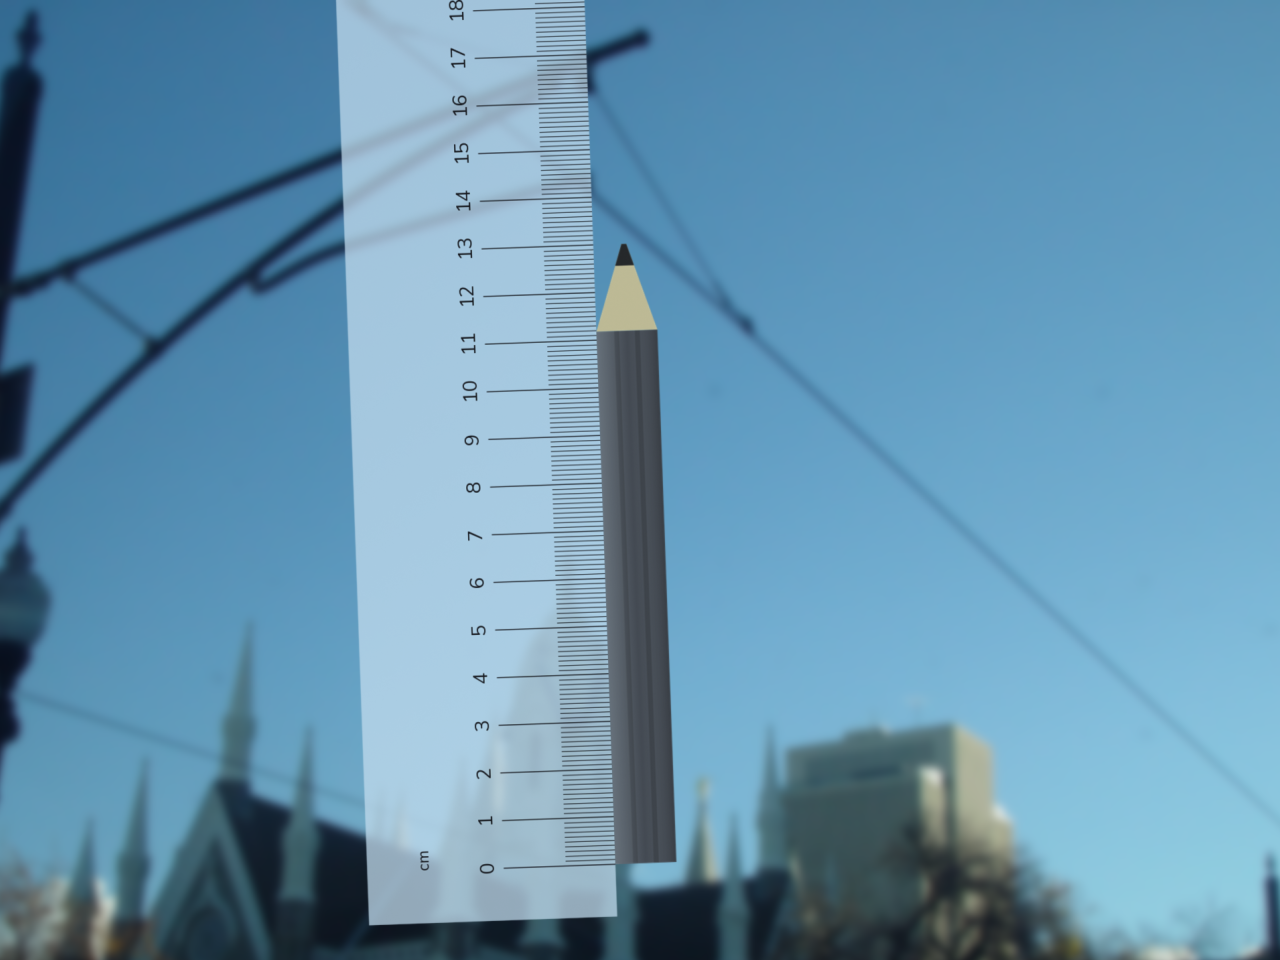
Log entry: cm 13
